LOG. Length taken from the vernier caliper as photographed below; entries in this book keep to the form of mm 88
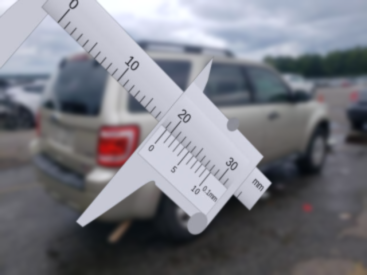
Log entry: mm 19.2
